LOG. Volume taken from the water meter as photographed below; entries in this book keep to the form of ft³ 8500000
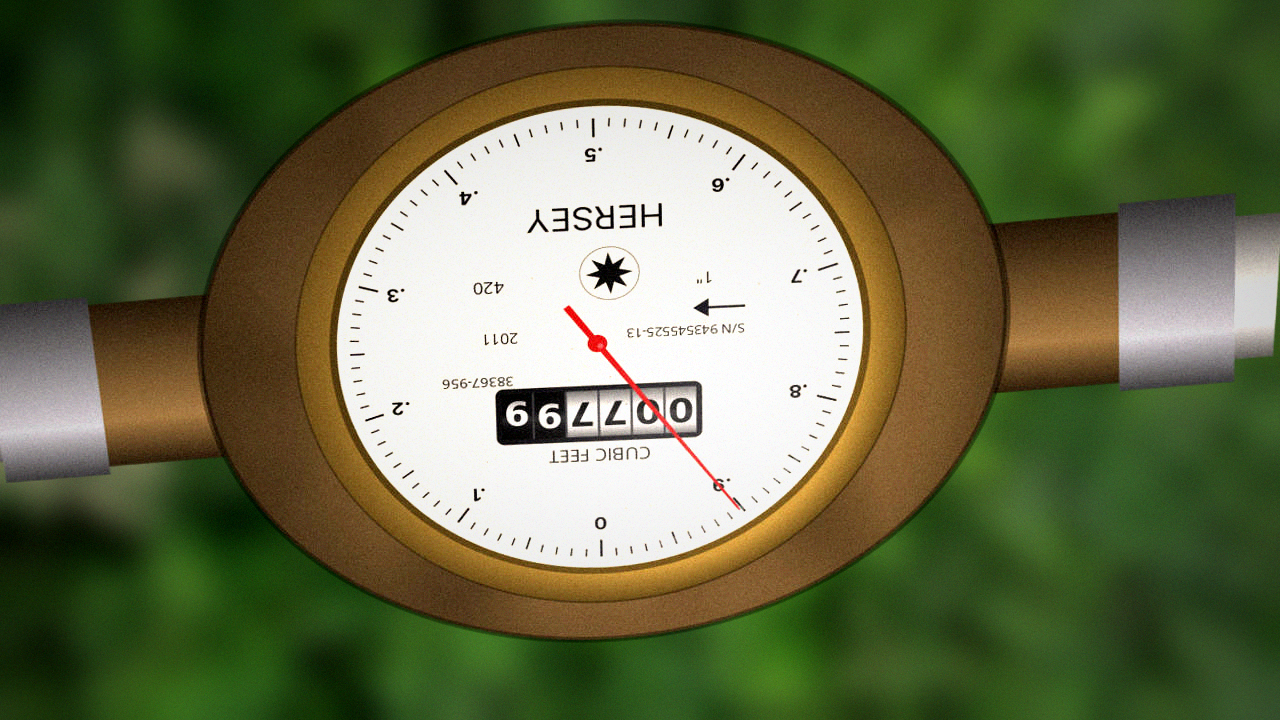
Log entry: ft³ 7798.90
